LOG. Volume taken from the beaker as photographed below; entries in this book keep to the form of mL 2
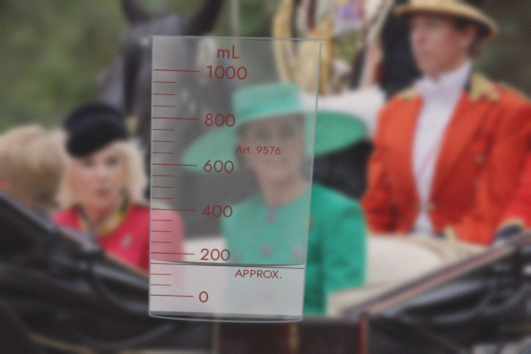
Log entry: mL 150
